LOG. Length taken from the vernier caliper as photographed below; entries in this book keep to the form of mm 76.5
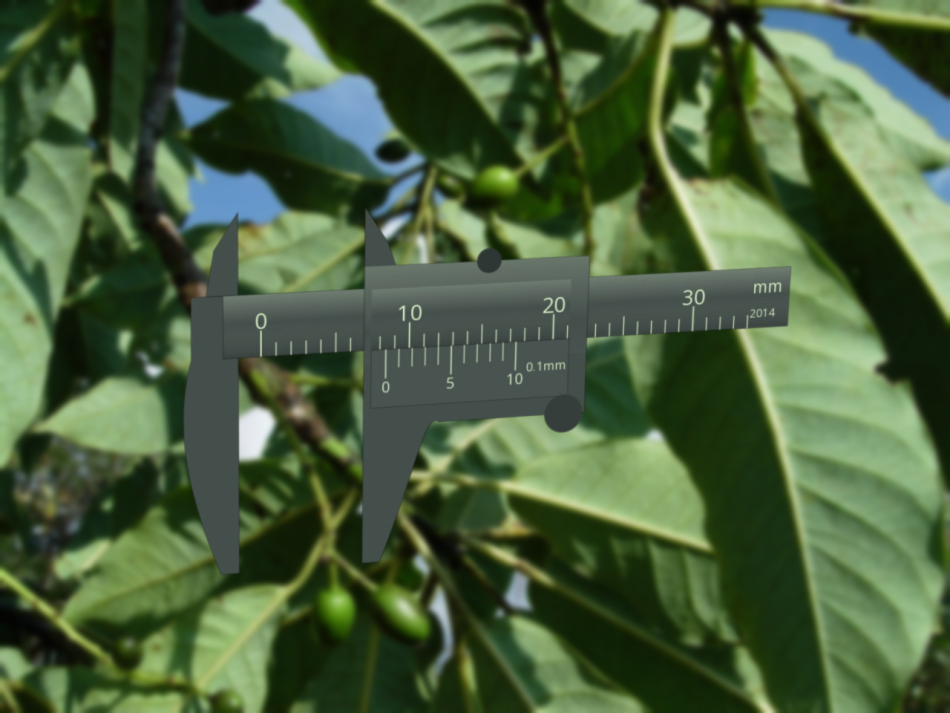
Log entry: mm 8.4
